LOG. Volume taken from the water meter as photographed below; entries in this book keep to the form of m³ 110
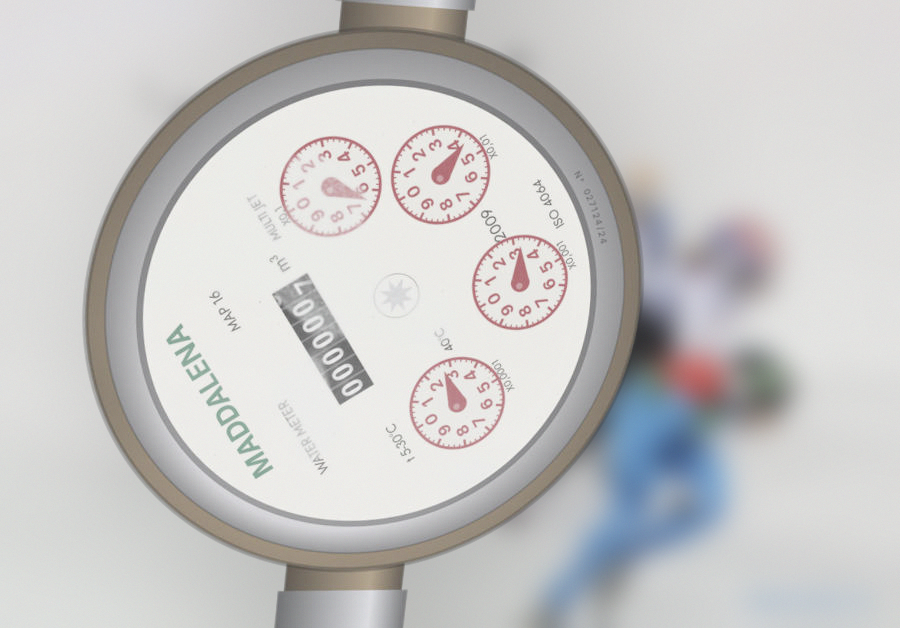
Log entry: m³ 6.6432
